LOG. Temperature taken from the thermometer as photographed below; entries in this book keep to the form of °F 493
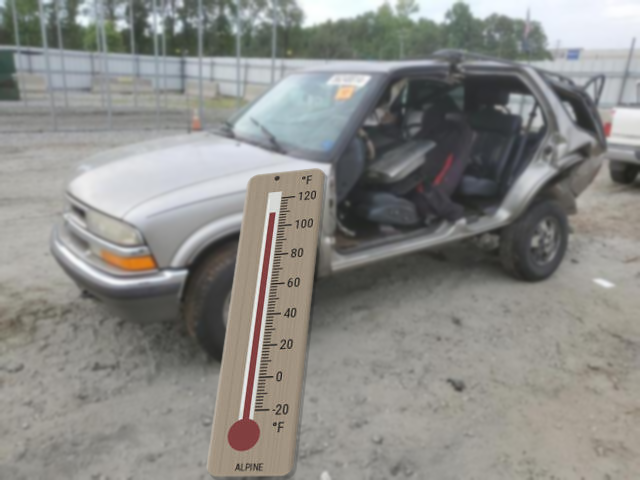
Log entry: °F 110
